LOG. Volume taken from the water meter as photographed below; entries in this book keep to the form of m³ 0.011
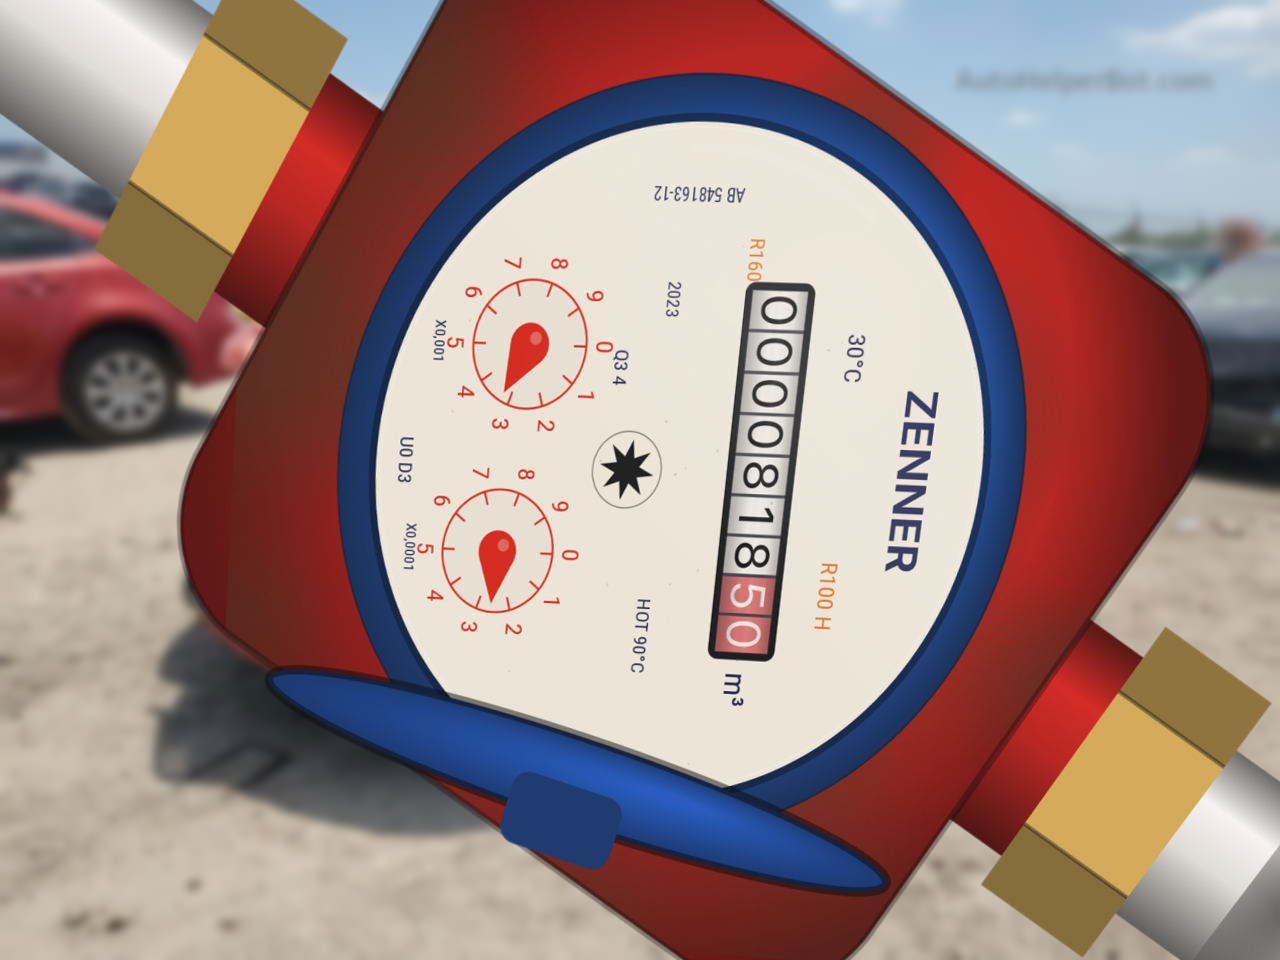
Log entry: m³ 818.5032
